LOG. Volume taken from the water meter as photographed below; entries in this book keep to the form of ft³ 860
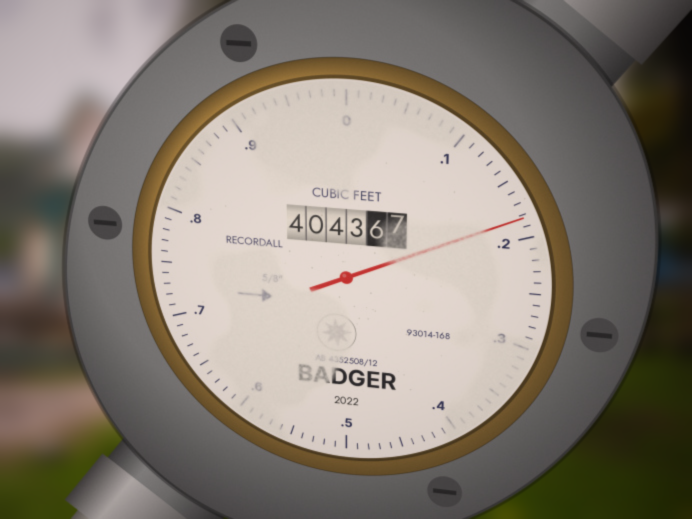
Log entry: ft³ 404367.18
